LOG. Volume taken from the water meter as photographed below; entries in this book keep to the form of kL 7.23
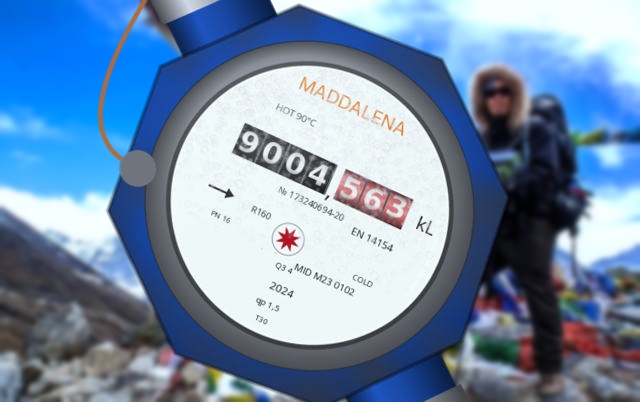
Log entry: kL 9004.563
